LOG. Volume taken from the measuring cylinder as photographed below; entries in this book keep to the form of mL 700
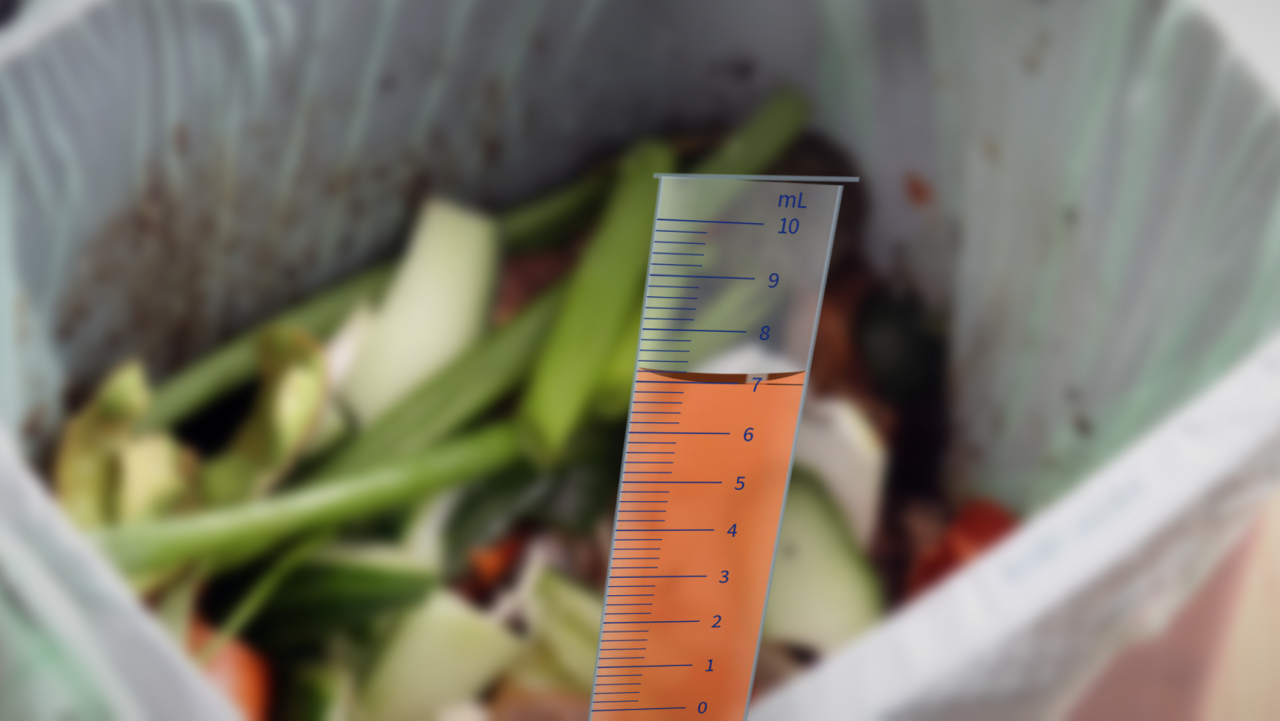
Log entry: mL 7
